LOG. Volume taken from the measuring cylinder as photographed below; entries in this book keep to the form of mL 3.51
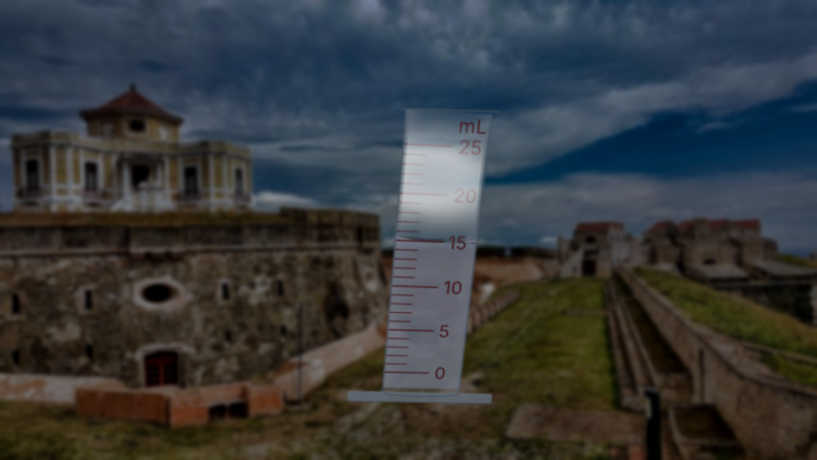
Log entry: mL 15
